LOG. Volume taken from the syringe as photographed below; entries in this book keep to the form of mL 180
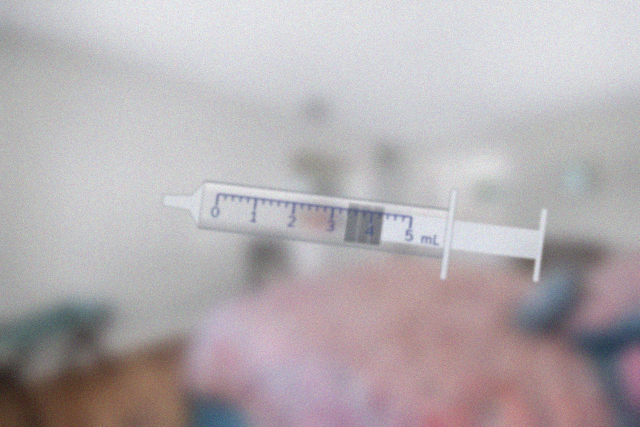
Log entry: mL 3.4
